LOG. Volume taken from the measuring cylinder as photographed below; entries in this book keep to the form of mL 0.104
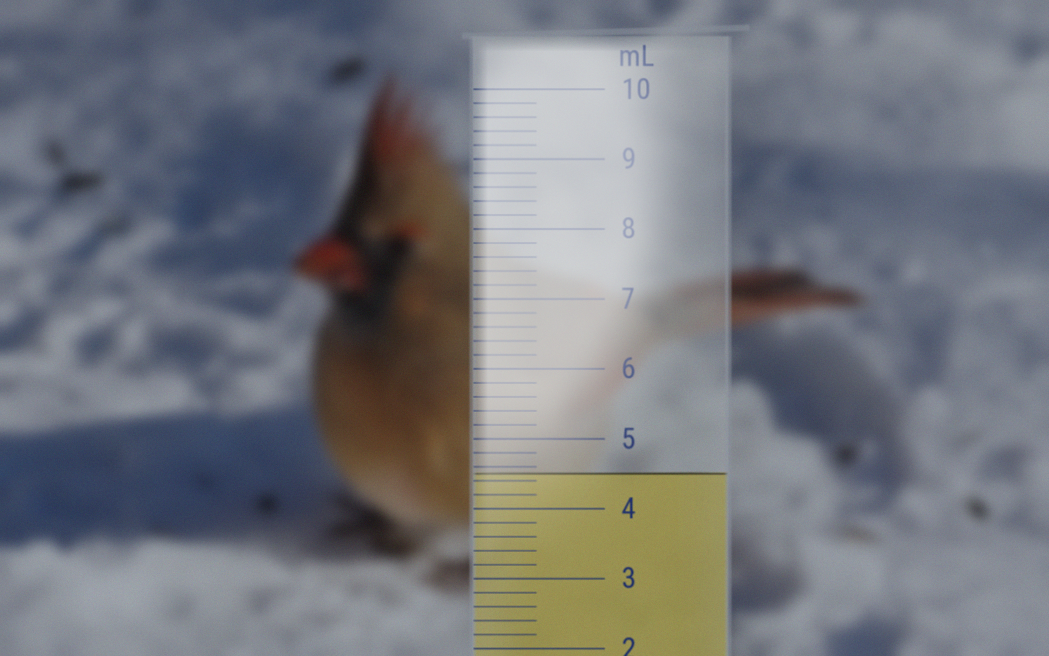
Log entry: mL 4.5
